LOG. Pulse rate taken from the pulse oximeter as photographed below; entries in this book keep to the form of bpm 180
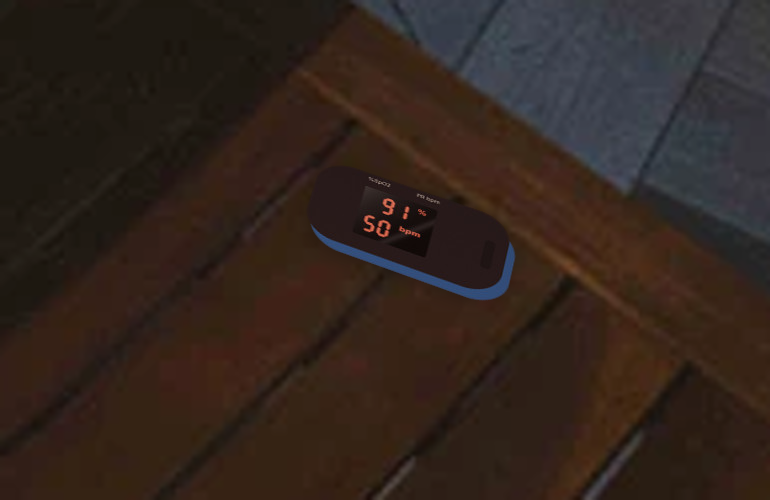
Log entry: bpm 50
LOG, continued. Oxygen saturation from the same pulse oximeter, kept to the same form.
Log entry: % 91
